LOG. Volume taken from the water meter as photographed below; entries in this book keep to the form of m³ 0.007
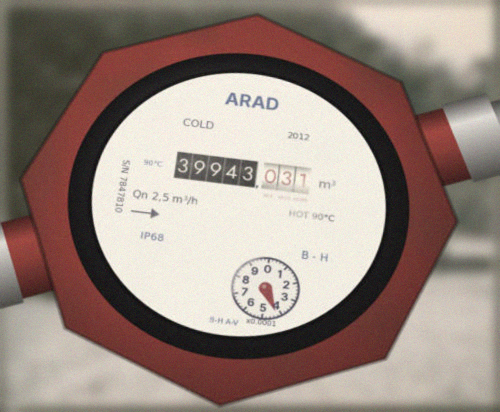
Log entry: m³ 39943.0314
